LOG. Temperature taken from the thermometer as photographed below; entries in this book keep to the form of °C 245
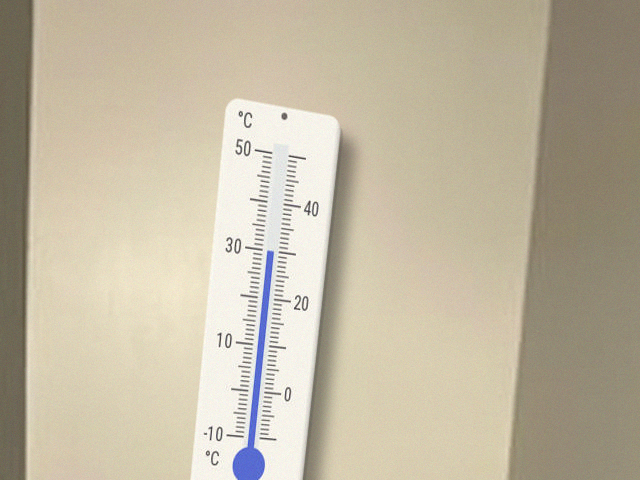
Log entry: °C 30
